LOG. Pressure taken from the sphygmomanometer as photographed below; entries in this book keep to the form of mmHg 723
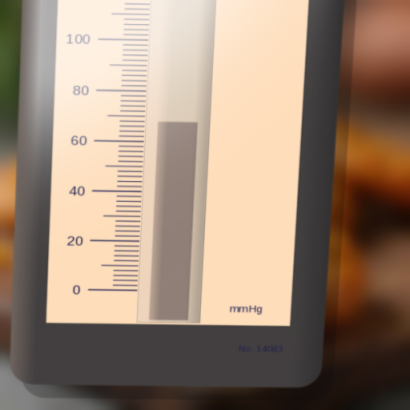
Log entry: mmHg 68
